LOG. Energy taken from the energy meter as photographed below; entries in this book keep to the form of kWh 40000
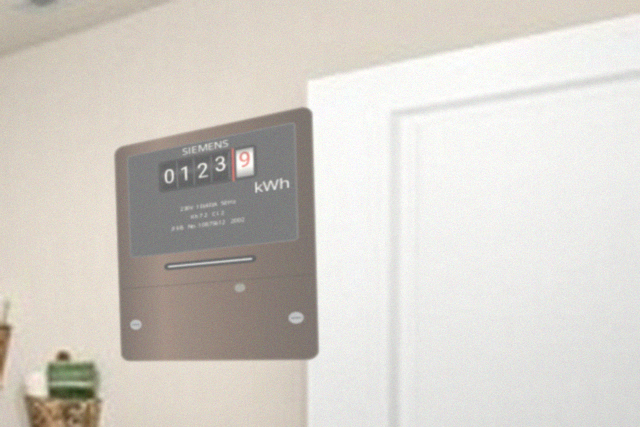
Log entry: kWh 123.9
